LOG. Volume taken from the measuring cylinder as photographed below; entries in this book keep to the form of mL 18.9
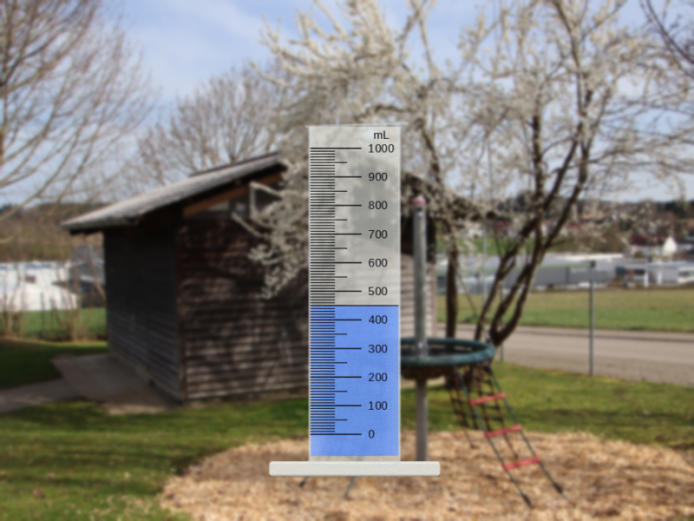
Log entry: mL 450
